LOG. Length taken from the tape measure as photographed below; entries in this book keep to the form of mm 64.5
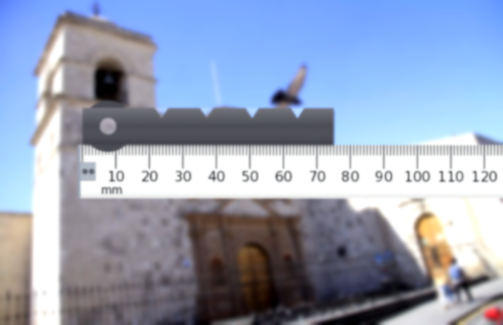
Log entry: mm 75
